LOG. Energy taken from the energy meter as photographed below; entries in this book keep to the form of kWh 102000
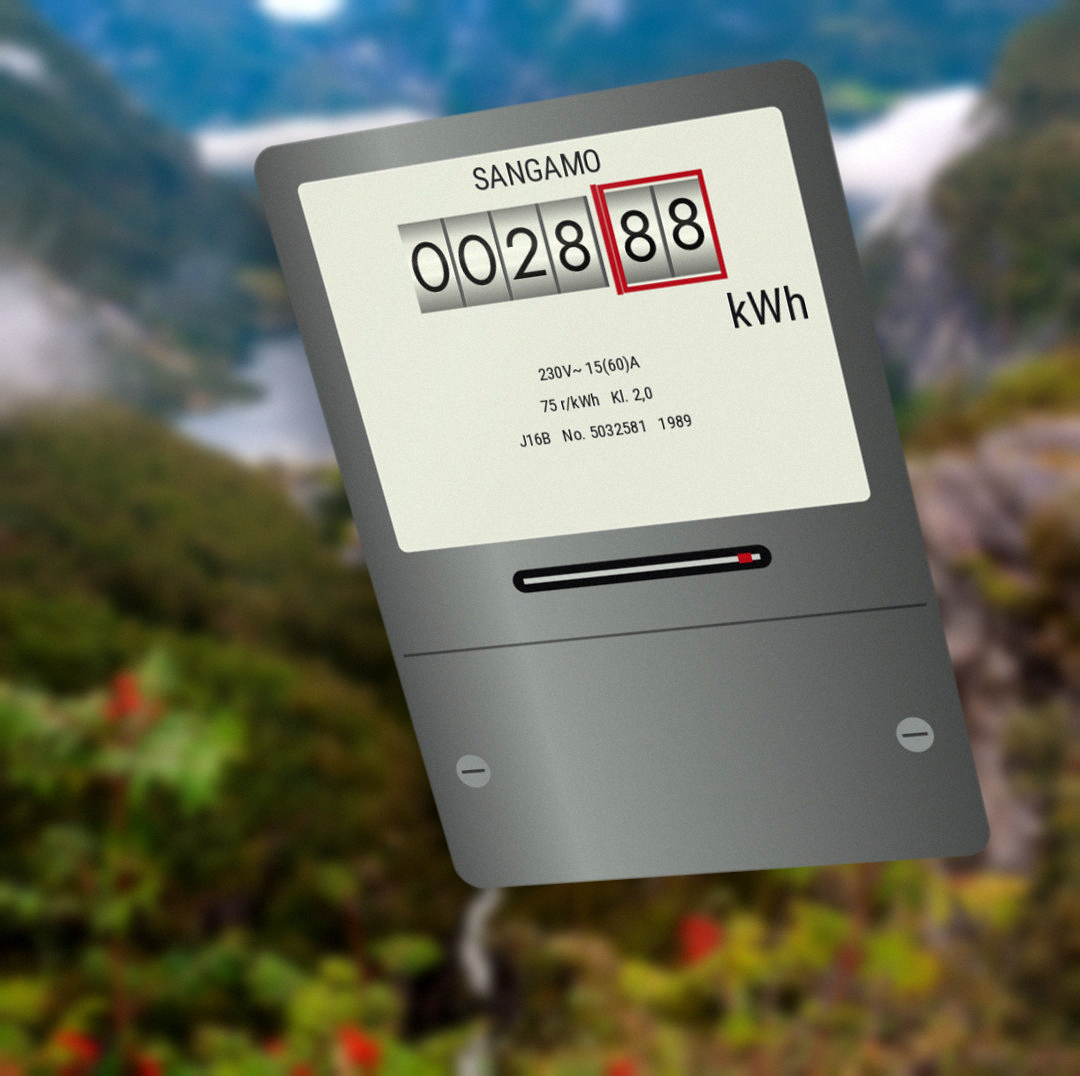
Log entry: kWh 28.88
